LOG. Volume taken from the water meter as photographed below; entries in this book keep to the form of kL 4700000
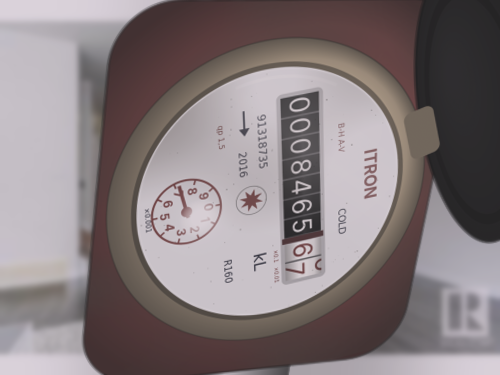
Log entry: kL 8465.667
